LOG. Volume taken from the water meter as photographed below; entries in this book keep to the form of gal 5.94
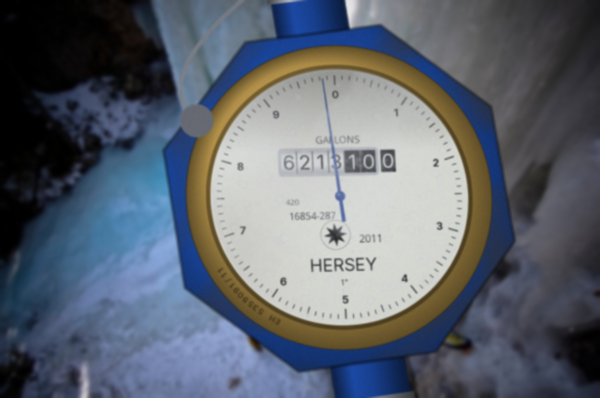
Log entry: gal 6213099.8
